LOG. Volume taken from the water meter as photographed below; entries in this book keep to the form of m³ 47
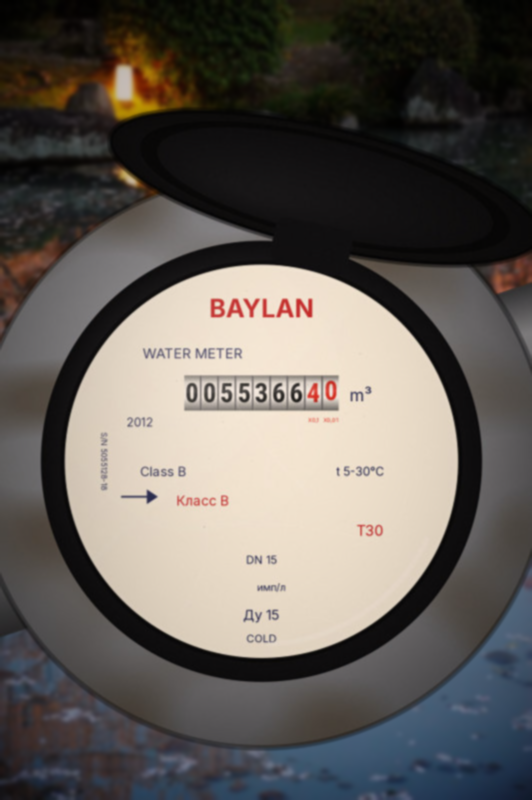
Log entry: m³ 55366.40
